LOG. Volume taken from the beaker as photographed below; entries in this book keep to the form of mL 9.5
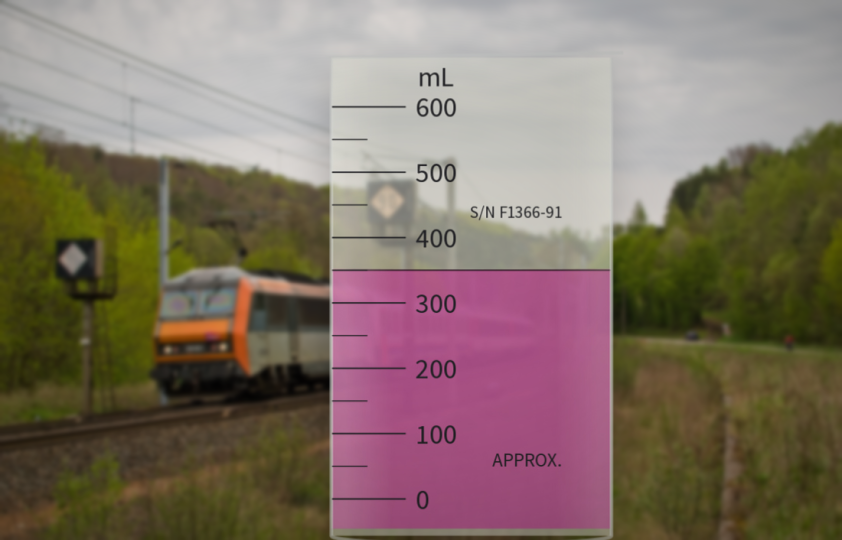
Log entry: mL 350
